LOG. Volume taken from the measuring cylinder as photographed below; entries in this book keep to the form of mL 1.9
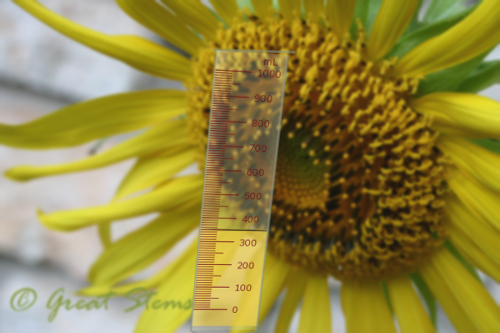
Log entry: mL 350
